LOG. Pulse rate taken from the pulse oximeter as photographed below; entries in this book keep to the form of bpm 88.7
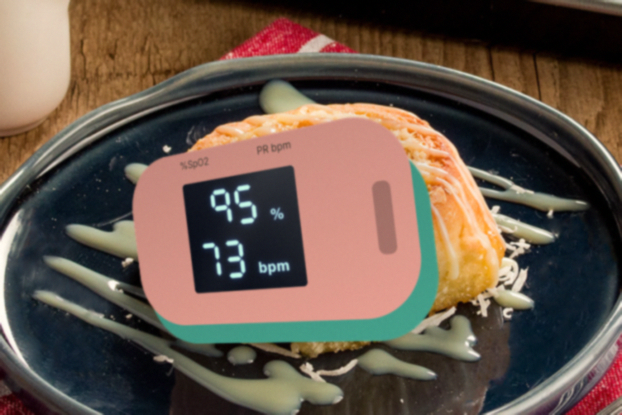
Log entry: bpm 73
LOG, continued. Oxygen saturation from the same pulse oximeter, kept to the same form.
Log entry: % 95
